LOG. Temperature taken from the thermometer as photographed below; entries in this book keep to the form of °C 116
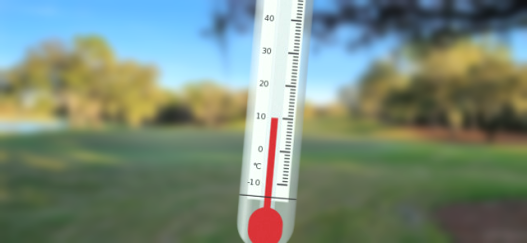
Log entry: °C 10
